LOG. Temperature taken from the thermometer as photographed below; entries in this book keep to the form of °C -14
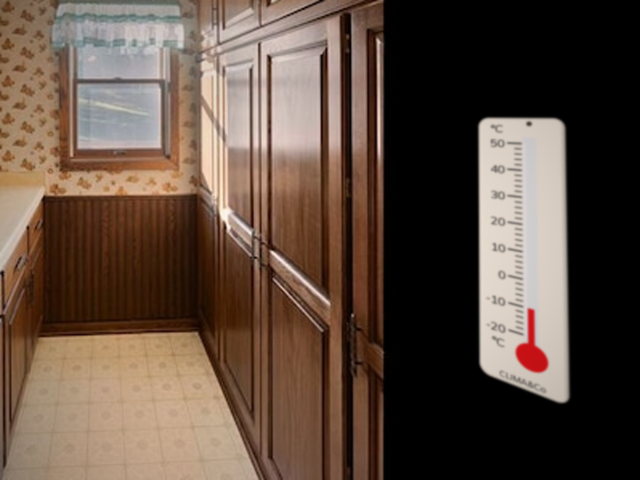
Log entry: °C -10
